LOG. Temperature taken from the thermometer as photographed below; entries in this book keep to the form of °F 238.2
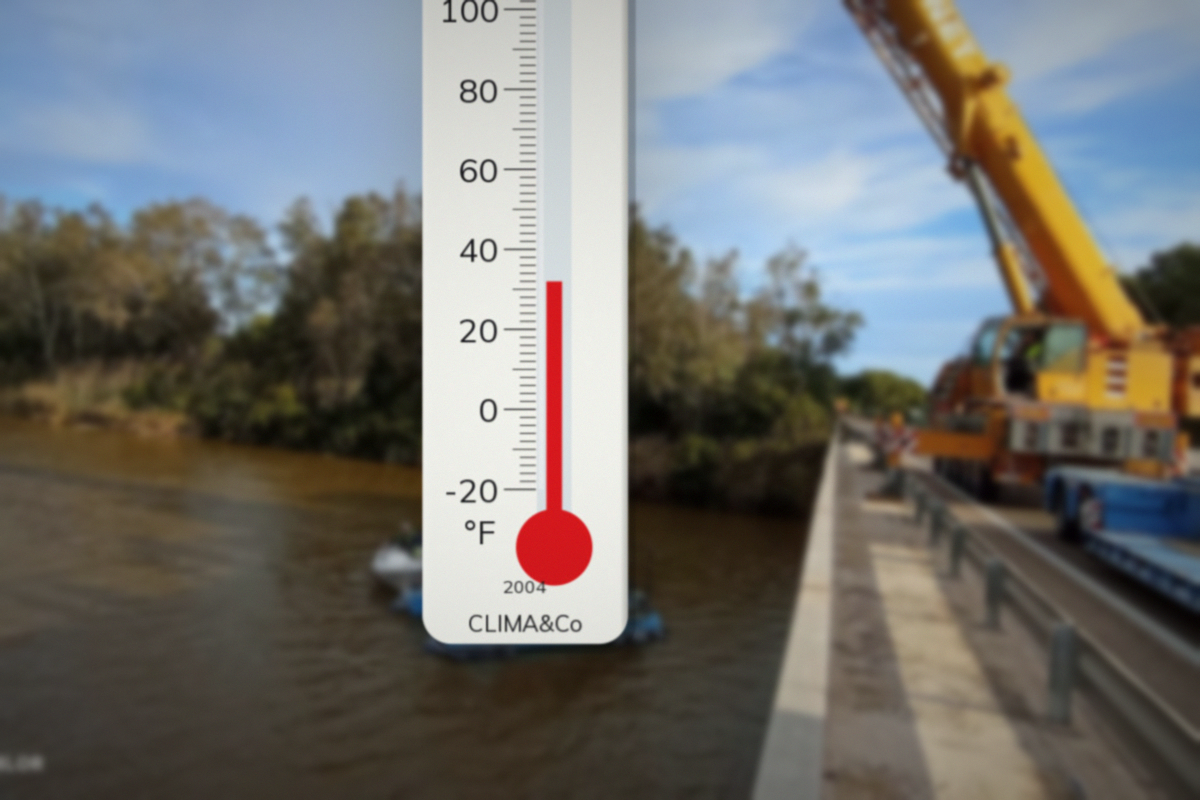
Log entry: °F 32
